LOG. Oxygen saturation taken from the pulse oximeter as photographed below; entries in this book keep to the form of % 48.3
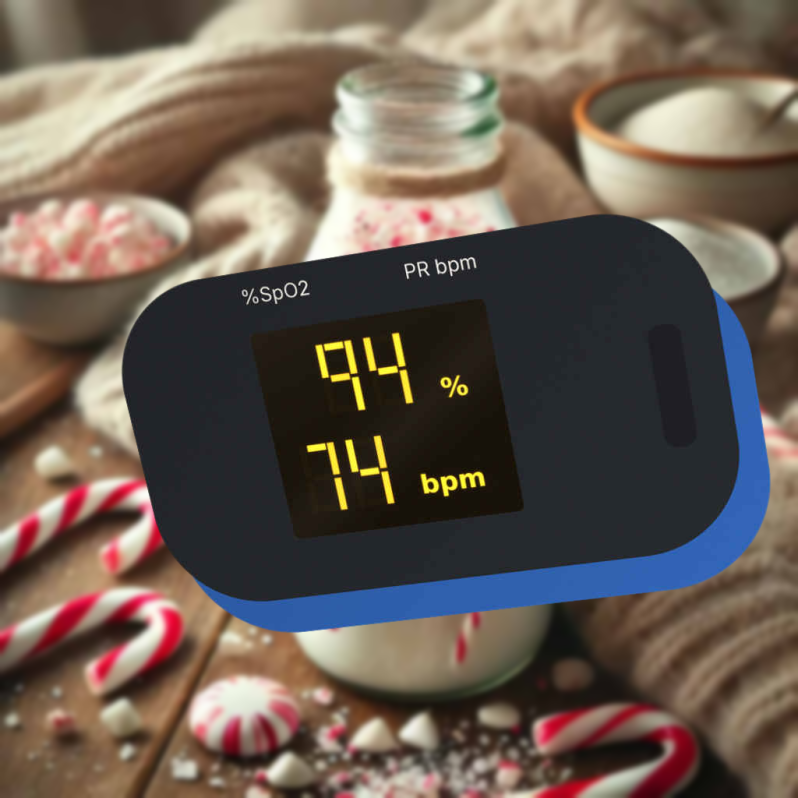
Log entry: % 94
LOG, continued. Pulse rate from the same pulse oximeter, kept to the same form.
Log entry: bpm 74
